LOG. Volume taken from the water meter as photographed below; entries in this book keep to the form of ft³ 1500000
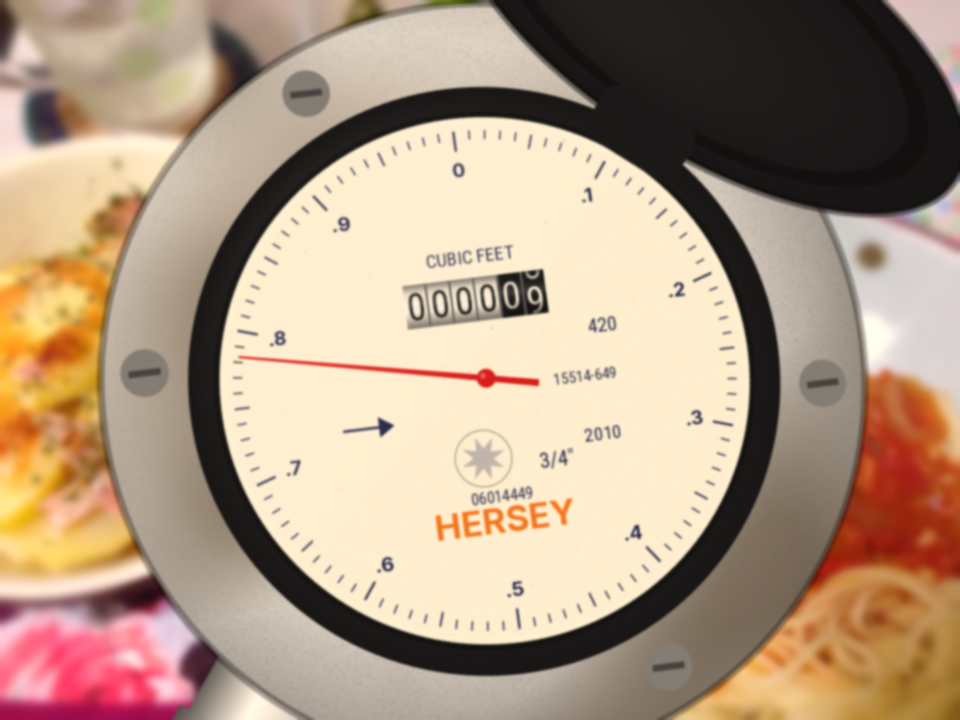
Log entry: ft³ 8.78
